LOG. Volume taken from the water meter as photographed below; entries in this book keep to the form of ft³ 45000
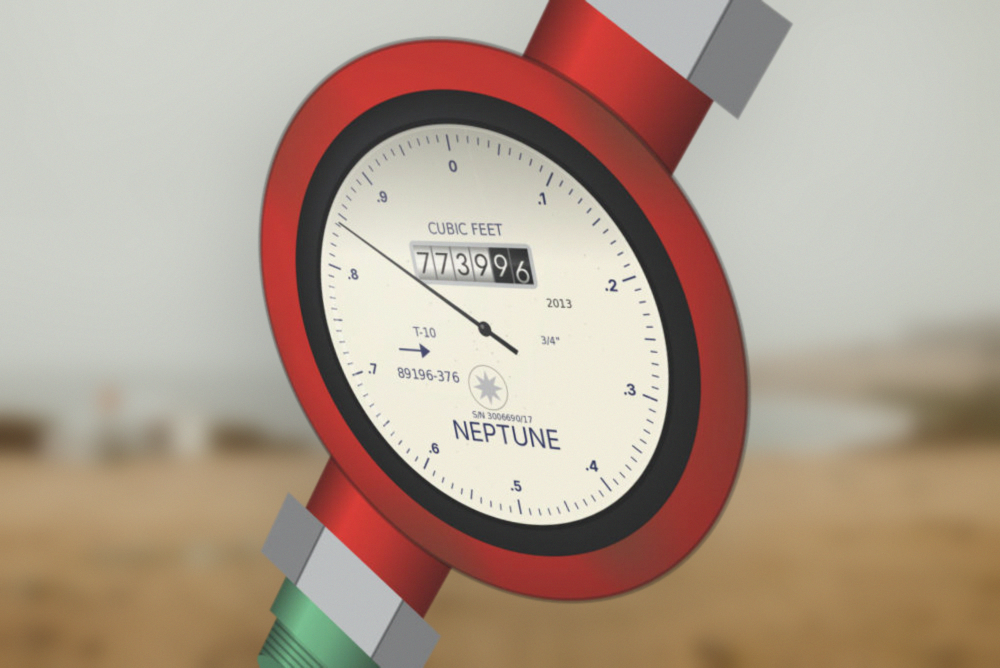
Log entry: ft³ 773995.84
